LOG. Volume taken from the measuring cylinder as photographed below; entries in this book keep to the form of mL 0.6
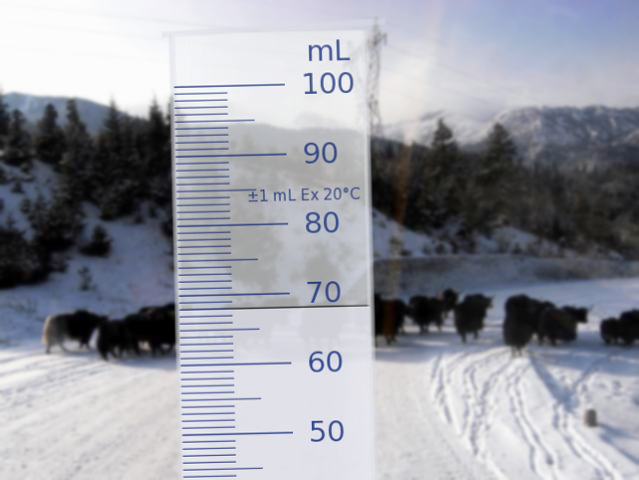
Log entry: mL 68
